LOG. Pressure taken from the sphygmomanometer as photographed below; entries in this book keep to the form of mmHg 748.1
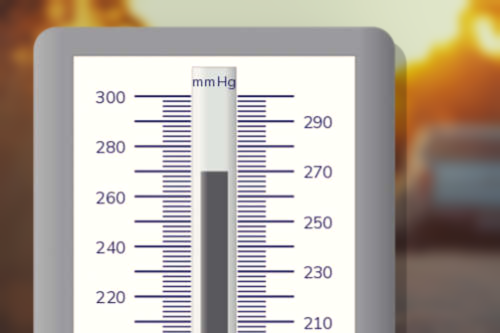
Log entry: mmHg 270
